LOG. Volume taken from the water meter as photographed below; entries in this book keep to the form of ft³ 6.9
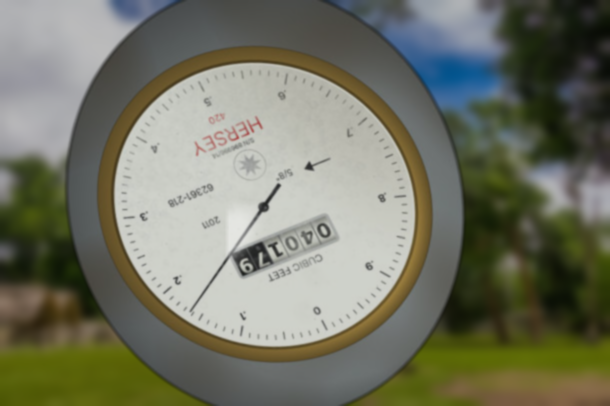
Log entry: ft³ 40179.16
